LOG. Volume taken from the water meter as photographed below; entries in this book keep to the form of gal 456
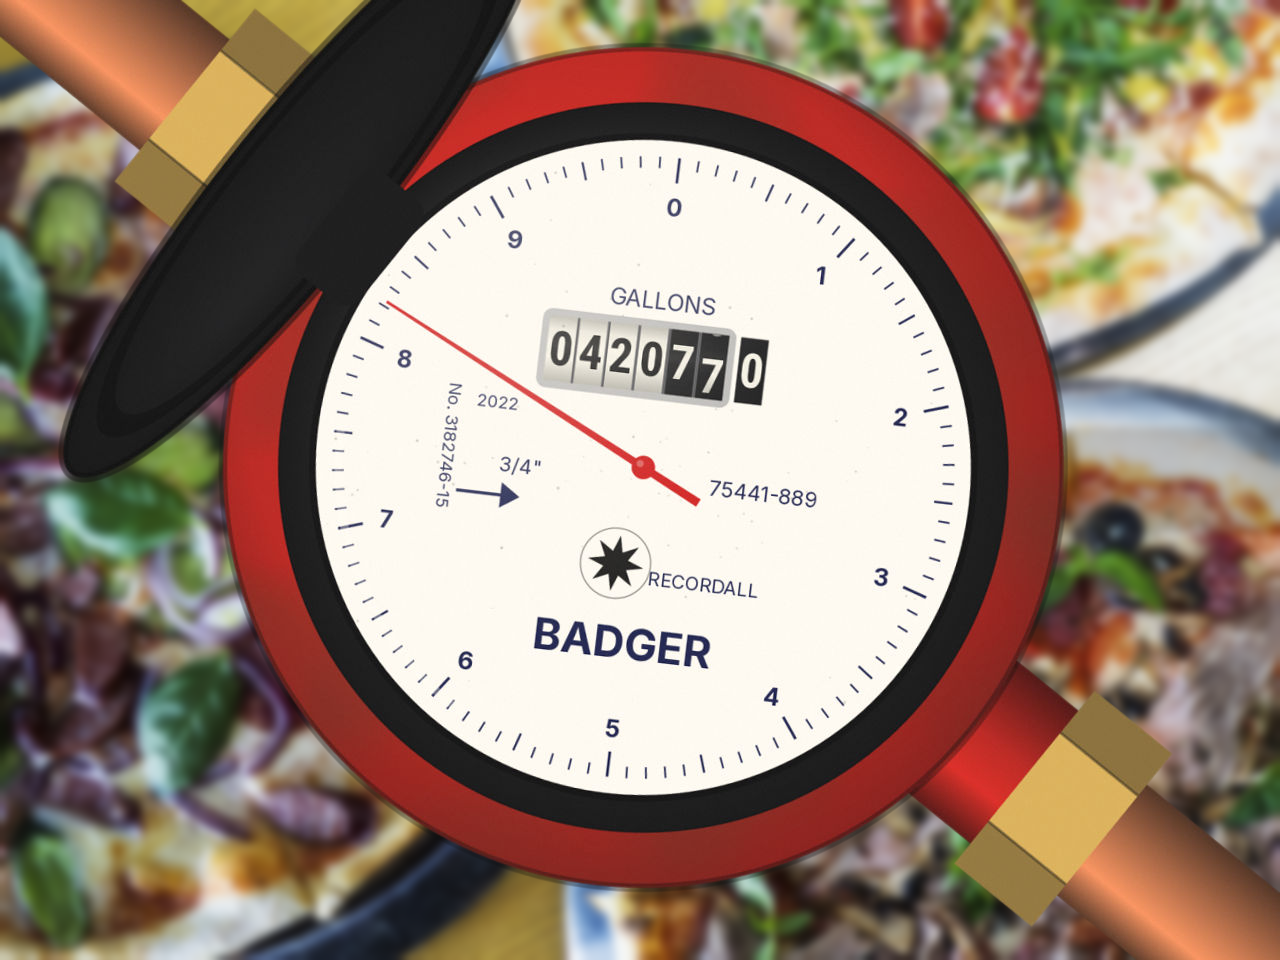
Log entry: gal 420768.2
